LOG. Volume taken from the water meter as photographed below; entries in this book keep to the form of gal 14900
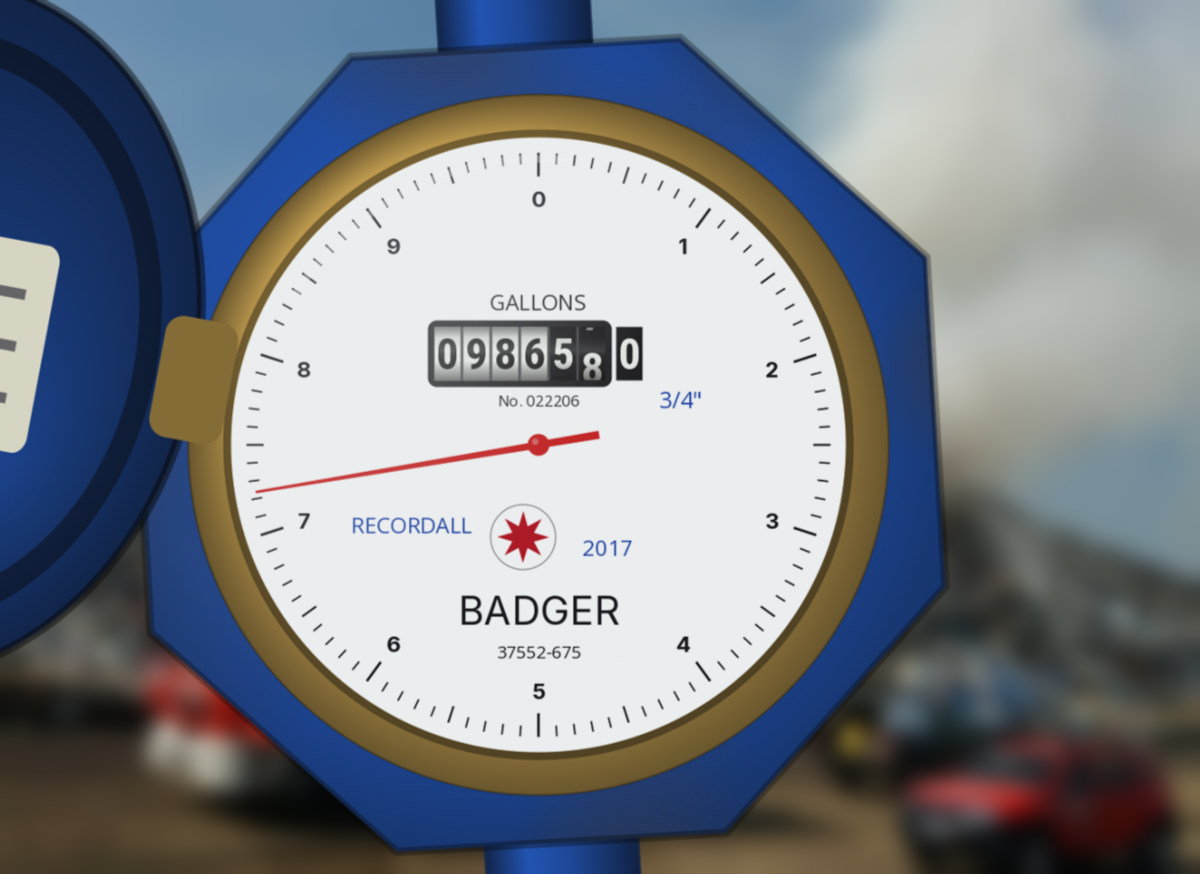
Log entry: gal 986577.2
